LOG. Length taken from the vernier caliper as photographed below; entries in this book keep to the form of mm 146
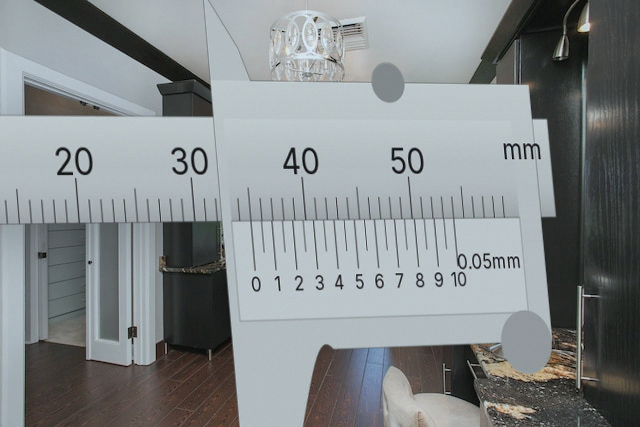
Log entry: mm 35.0
